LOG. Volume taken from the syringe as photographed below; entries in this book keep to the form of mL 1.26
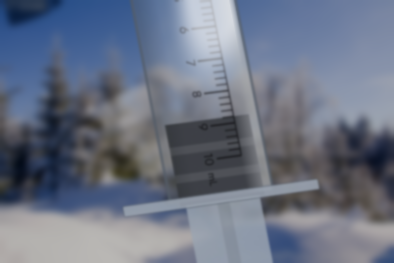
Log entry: mL 8.8
